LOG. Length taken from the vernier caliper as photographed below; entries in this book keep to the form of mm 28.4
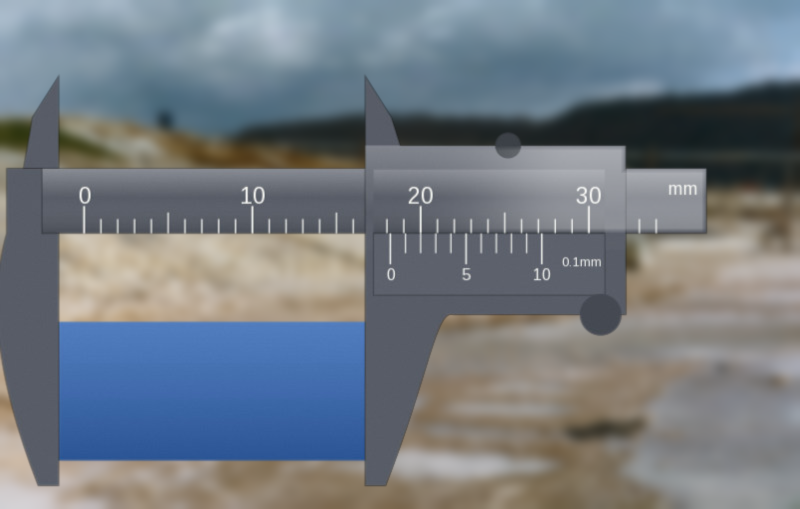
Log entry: mm 18.2
